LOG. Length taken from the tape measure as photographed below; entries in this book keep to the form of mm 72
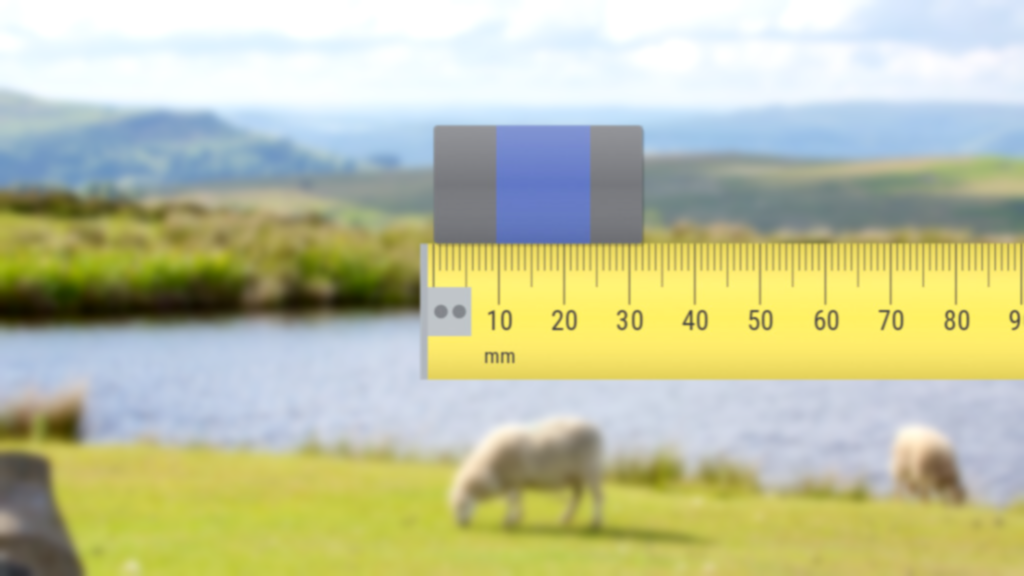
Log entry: mm 32
